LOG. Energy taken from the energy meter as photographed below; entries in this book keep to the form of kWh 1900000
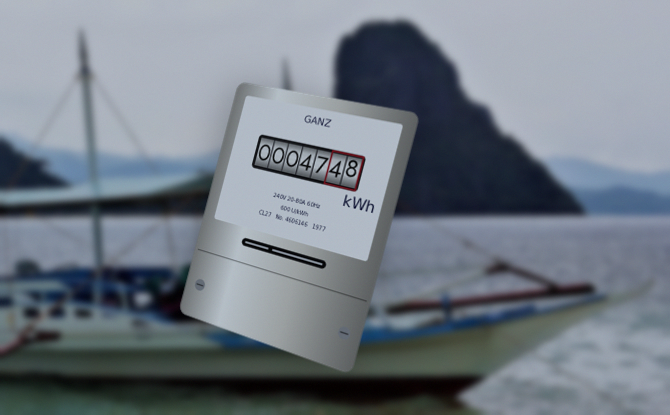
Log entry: kWh 47.48
